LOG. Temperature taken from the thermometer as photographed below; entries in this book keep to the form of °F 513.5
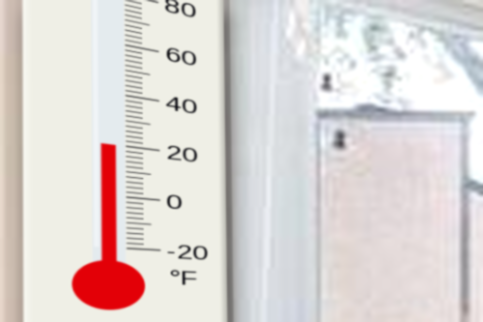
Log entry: °F 20
